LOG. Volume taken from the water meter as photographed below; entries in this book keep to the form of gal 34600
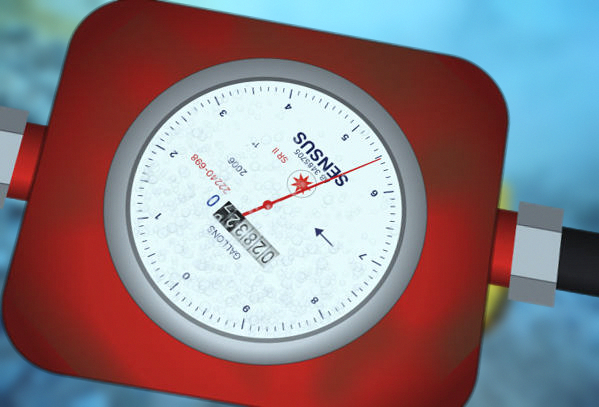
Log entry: gal 283265.5
